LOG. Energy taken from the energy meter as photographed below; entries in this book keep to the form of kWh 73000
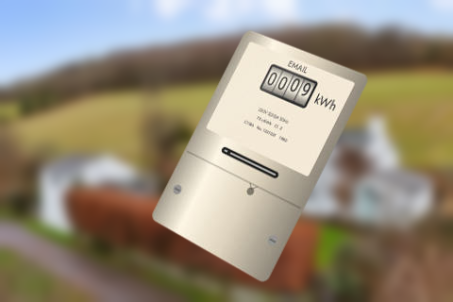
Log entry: kWh 9
